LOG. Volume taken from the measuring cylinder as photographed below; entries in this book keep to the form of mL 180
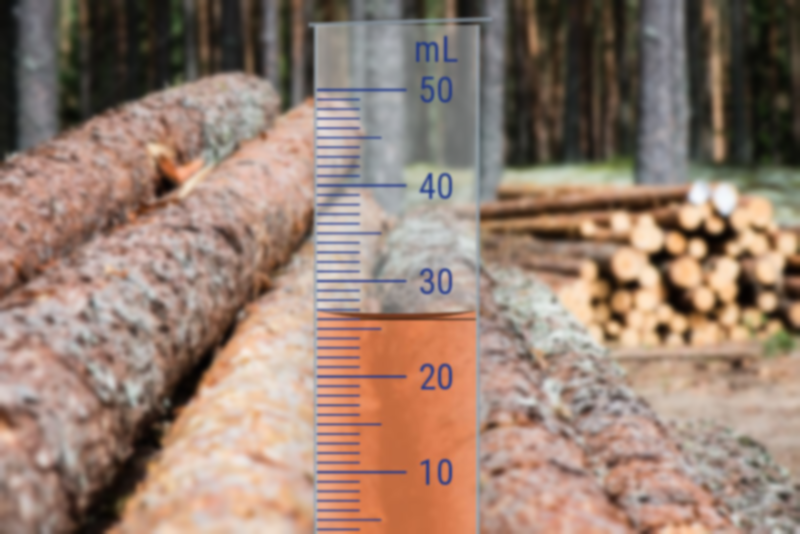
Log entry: mL 26
